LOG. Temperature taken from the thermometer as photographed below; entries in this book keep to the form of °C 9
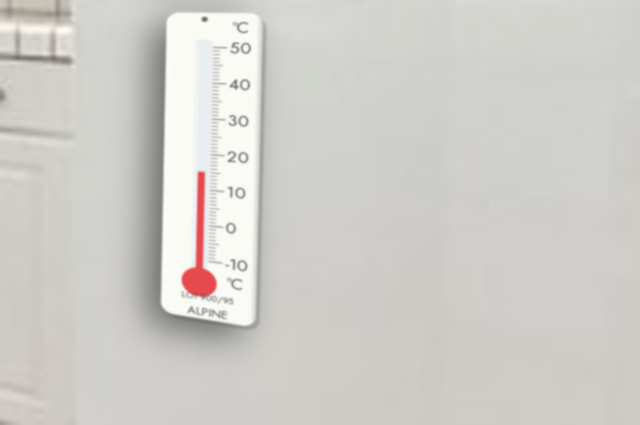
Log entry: °C 15
